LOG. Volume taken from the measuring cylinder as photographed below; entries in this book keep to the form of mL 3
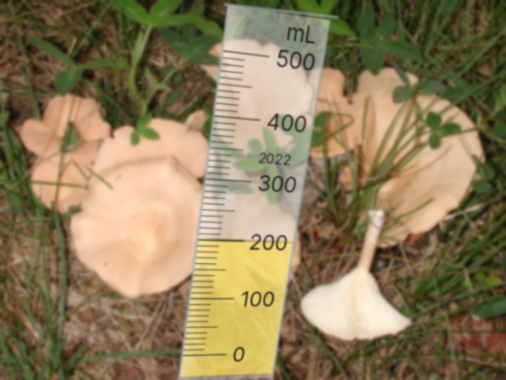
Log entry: mL 200
